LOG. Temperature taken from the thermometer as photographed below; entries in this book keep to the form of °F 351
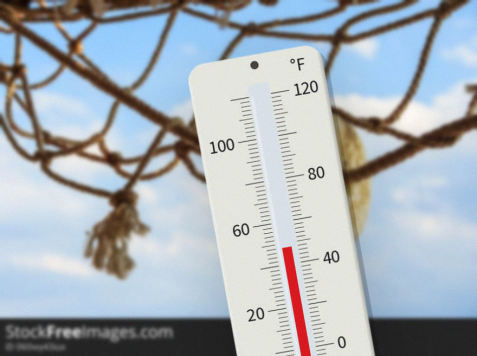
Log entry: °F 48
